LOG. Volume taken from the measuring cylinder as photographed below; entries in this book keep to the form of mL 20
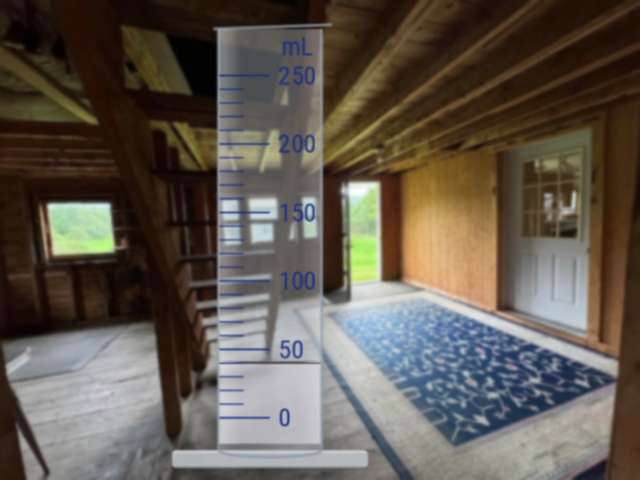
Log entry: mL 40
